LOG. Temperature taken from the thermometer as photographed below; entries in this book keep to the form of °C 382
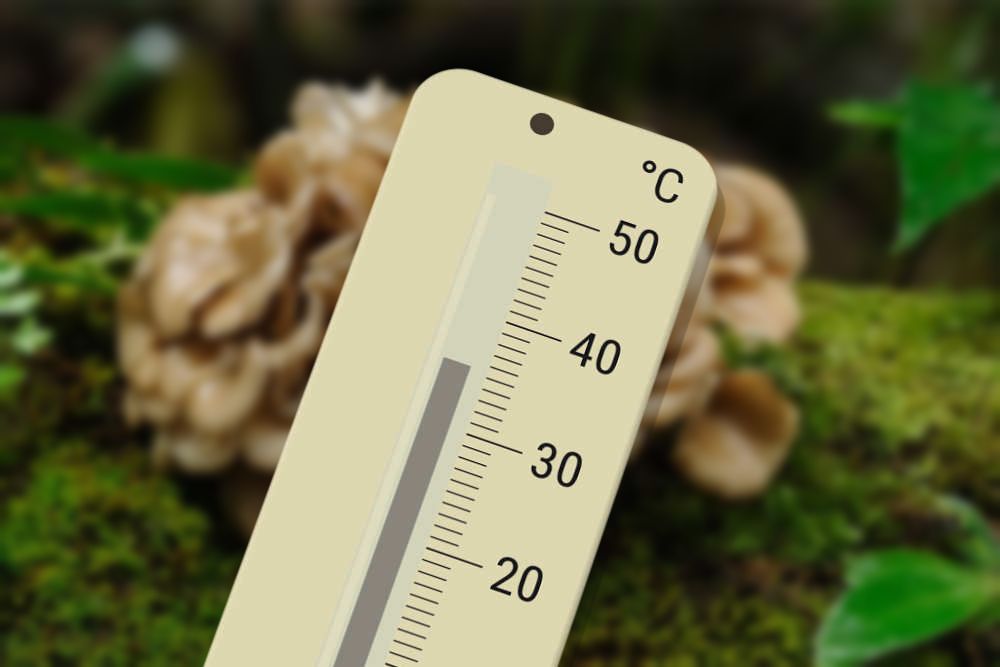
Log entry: °C 35.5
